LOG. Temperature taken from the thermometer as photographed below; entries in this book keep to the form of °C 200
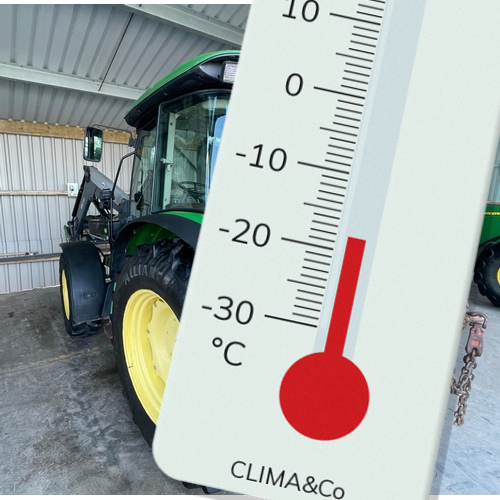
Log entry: °C -18
